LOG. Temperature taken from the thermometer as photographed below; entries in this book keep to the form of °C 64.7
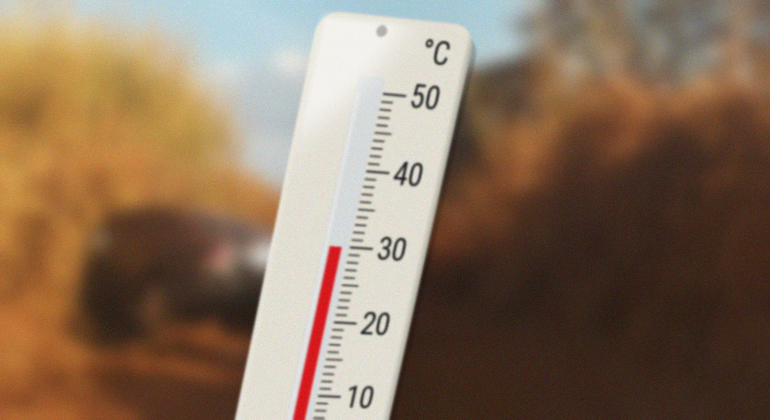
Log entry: °C 30
